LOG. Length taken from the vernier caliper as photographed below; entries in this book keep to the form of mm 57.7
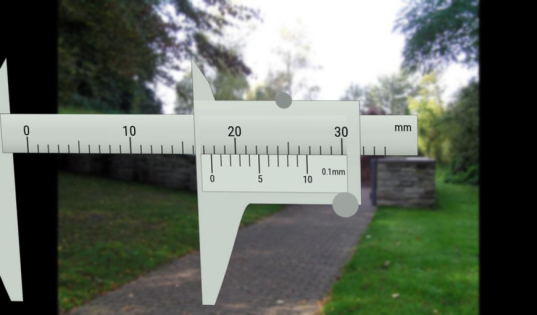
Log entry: mm 17.7
